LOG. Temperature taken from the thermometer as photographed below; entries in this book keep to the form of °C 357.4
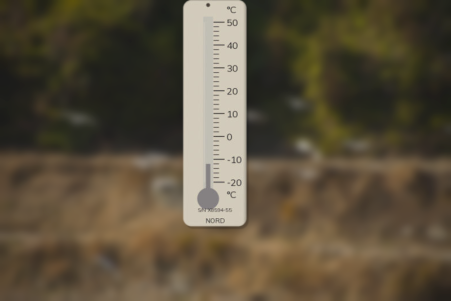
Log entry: °C -12
